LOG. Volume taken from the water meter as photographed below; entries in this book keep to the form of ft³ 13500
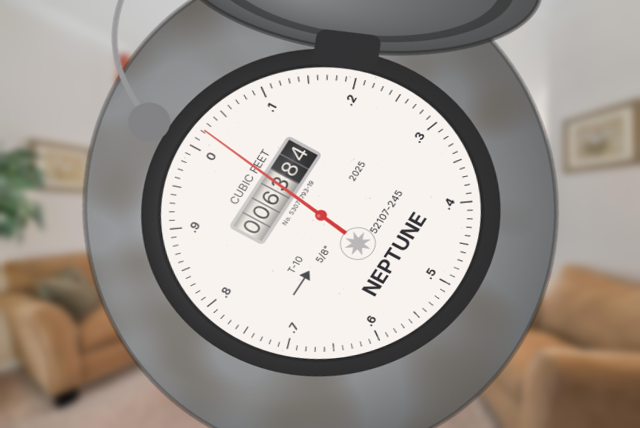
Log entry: ft³ 6384.02
